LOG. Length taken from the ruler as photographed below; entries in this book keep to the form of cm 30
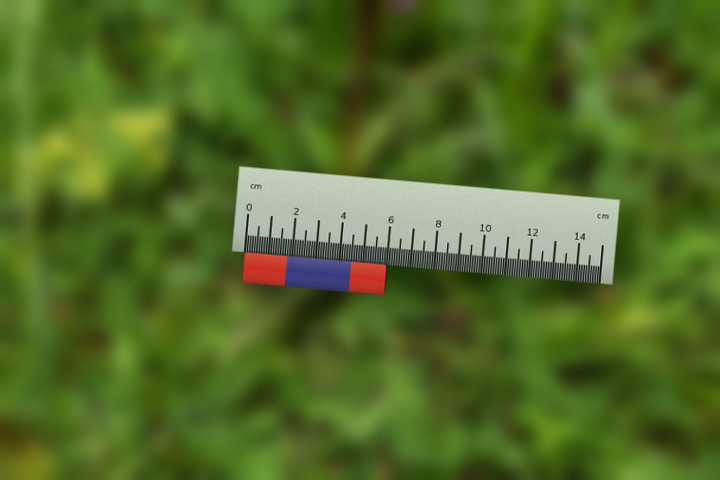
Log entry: cm 6
